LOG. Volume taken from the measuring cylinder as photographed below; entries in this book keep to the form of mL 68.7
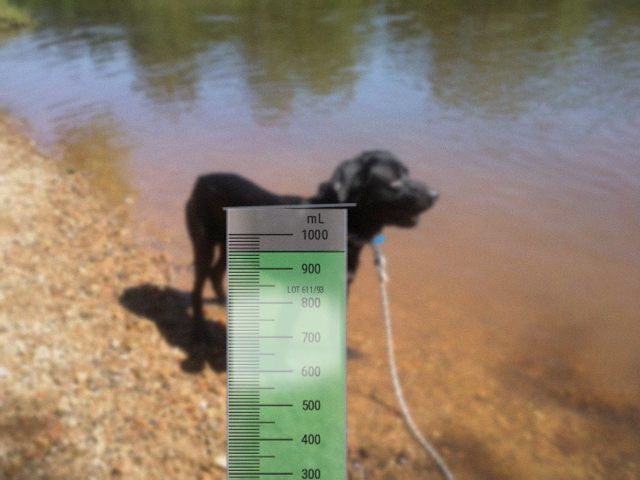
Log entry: mL 950
